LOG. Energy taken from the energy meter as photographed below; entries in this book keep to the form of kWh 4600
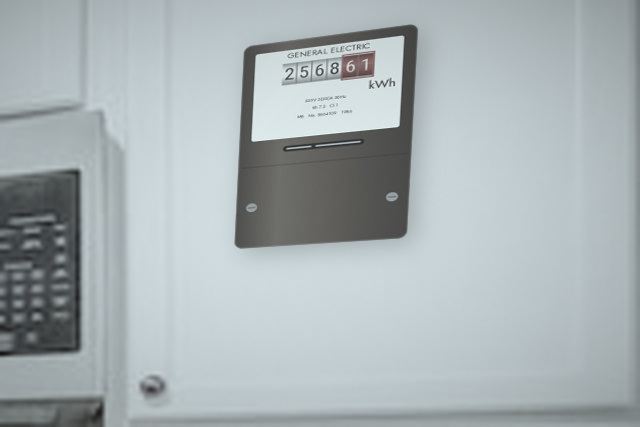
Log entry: kWh 2568.61
